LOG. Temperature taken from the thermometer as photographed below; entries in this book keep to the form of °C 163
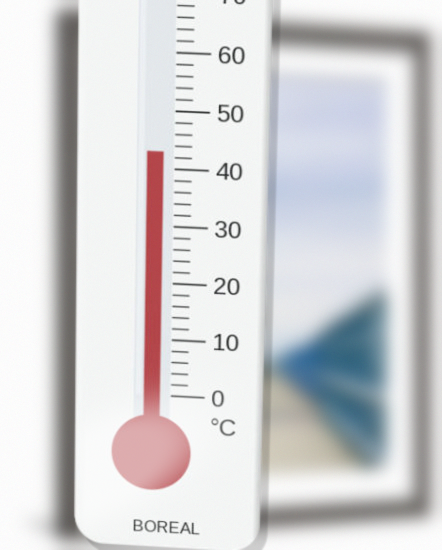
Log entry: °C 43
